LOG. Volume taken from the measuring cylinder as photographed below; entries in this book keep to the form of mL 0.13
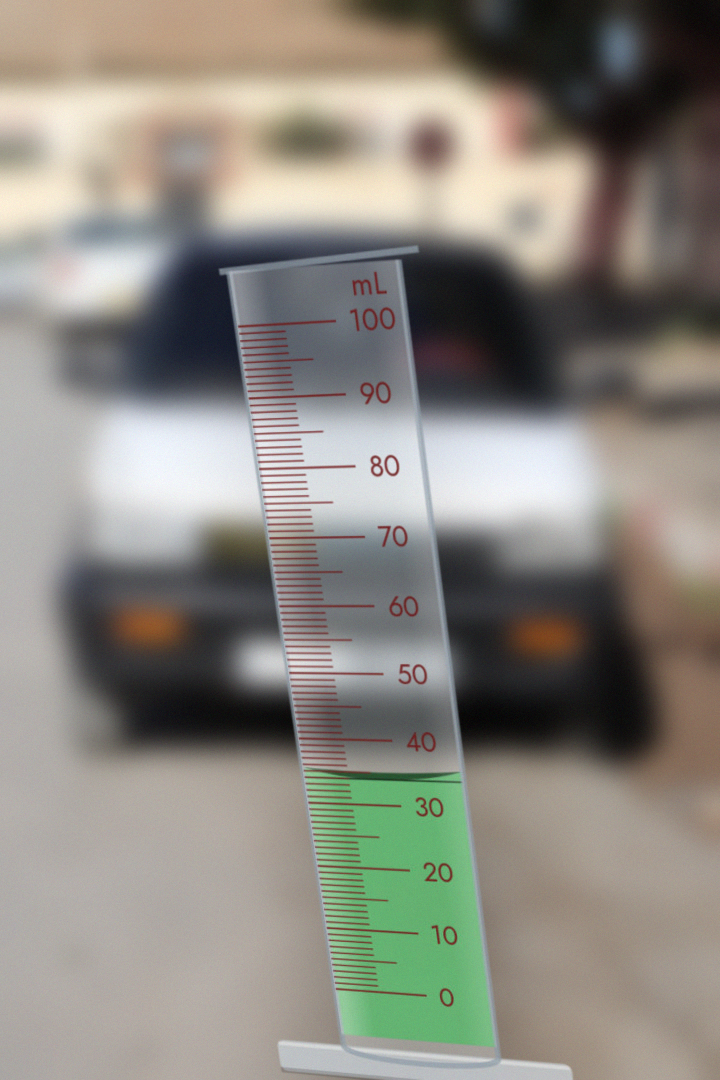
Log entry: mL 34
